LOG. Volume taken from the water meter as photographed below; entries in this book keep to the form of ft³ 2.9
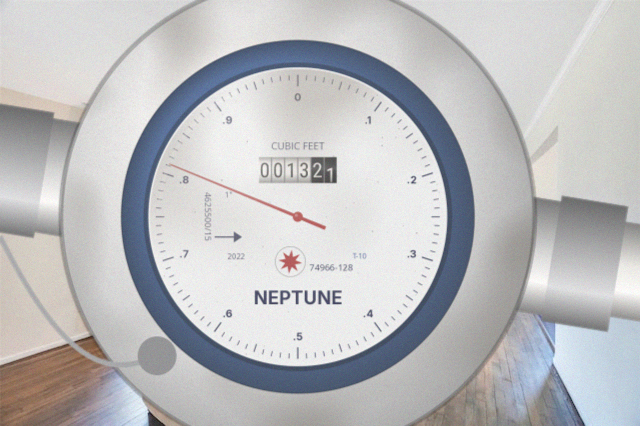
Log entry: ft³ 1320.81
